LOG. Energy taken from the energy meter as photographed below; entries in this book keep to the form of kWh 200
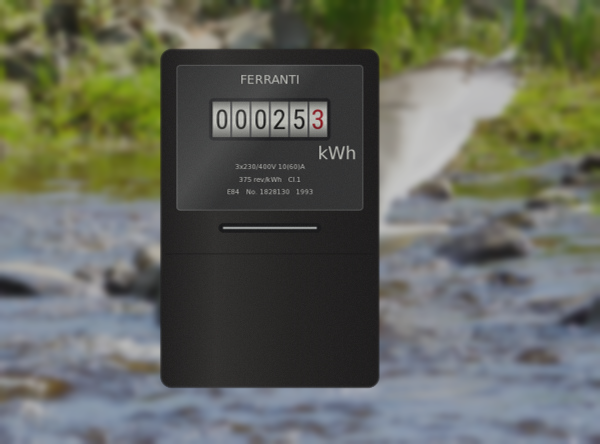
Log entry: kWh 25.3
